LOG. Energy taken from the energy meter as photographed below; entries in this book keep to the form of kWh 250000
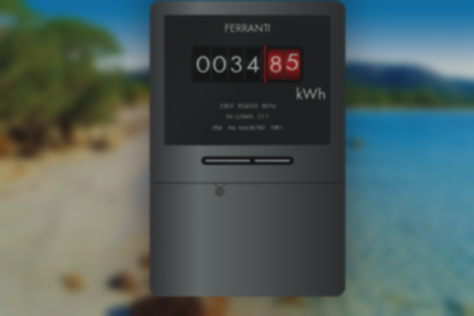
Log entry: kWh 34.85
